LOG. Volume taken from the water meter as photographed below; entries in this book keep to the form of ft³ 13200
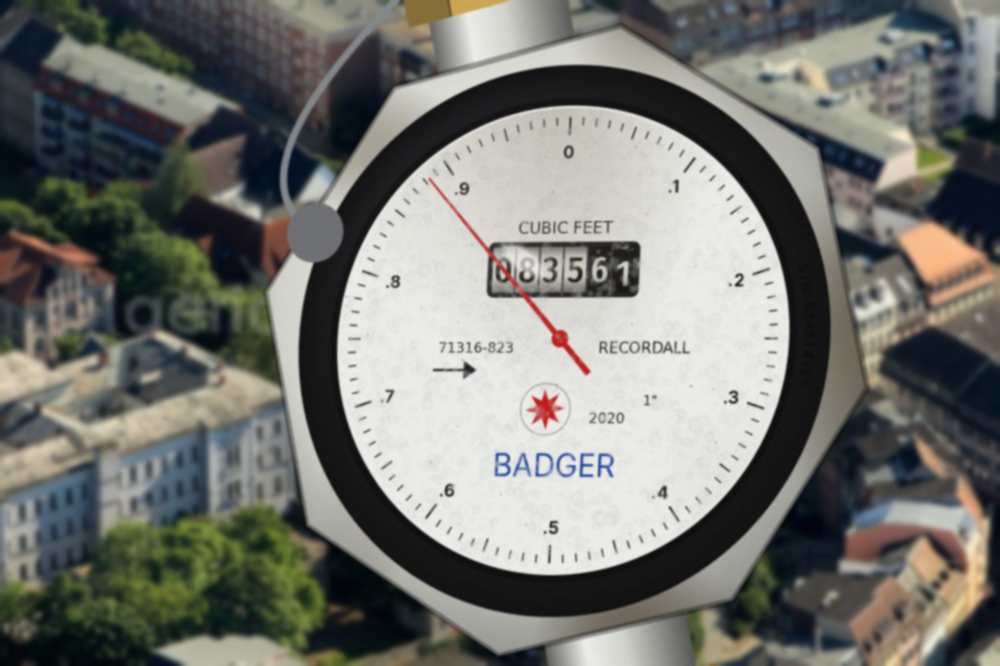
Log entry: ft³ 83560.88
